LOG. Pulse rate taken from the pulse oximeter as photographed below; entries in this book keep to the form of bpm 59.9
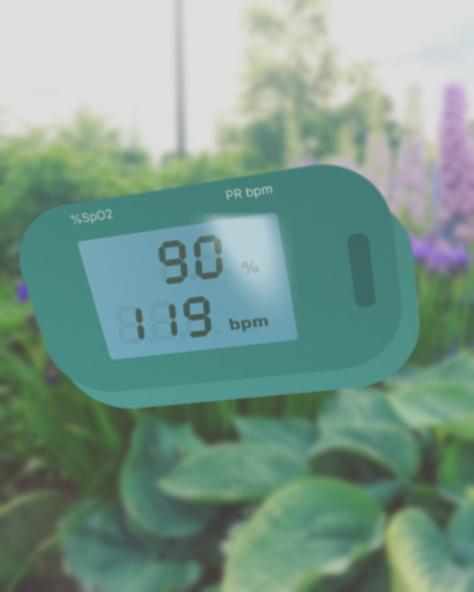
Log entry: bpm 119
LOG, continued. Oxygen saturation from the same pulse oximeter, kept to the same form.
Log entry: % 90
